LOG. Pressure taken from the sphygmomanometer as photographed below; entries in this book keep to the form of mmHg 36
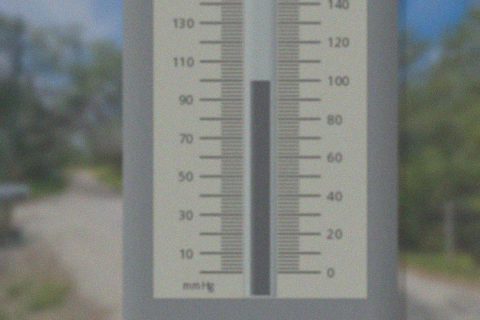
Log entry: mmHg 100
